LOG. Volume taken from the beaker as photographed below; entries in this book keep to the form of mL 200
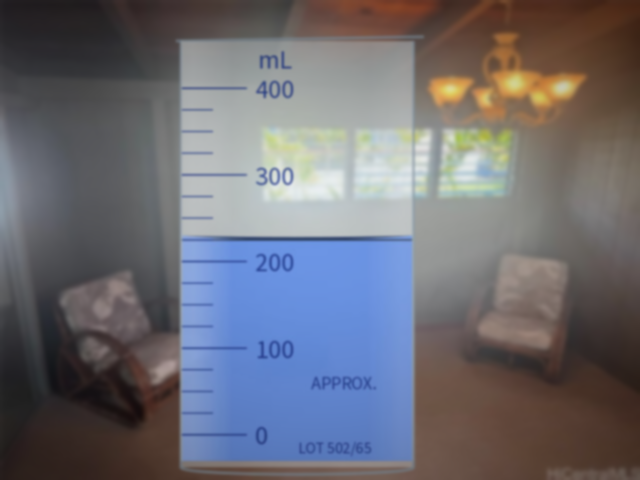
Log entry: mL 225
